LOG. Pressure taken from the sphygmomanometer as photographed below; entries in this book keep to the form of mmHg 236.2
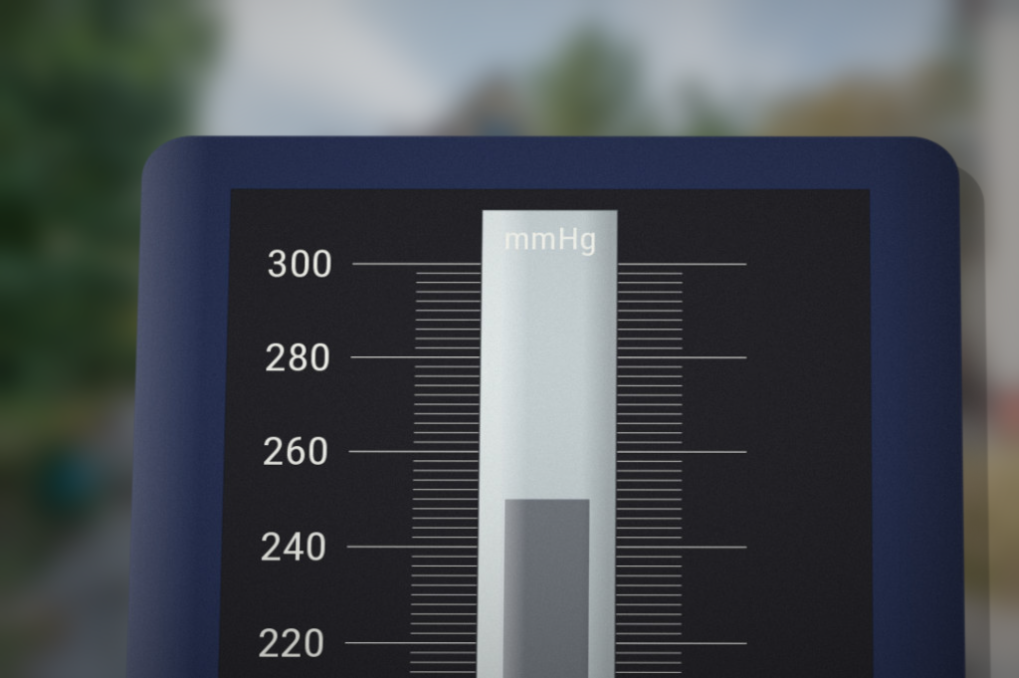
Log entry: mmHg 250
